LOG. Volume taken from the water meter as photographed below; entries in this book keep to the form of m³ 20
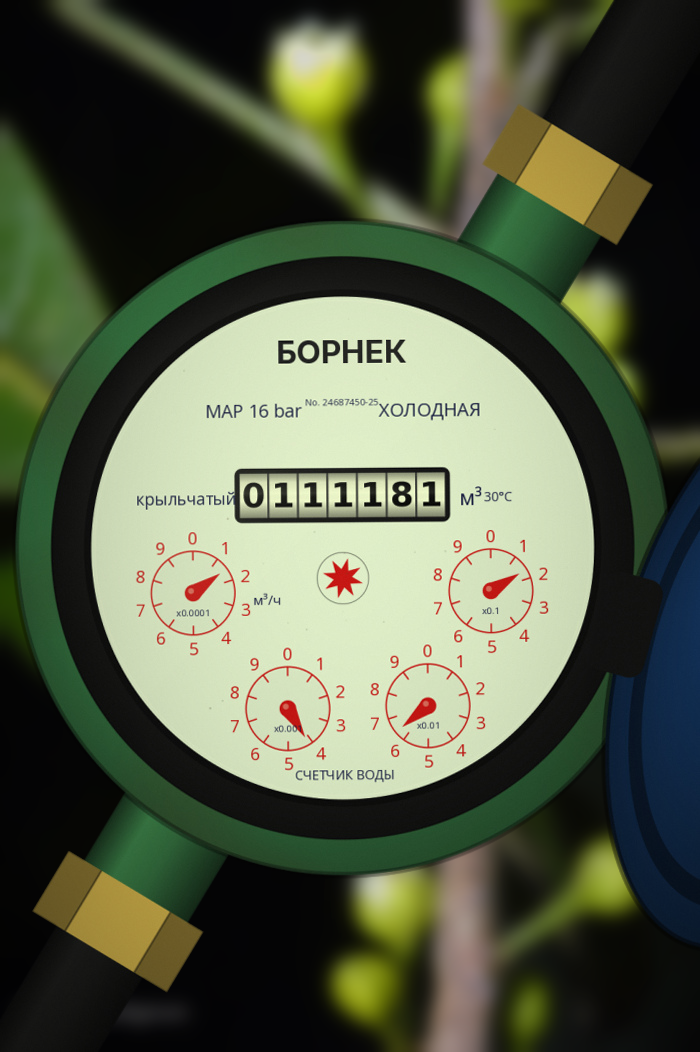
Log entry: m³ 111181.1641
